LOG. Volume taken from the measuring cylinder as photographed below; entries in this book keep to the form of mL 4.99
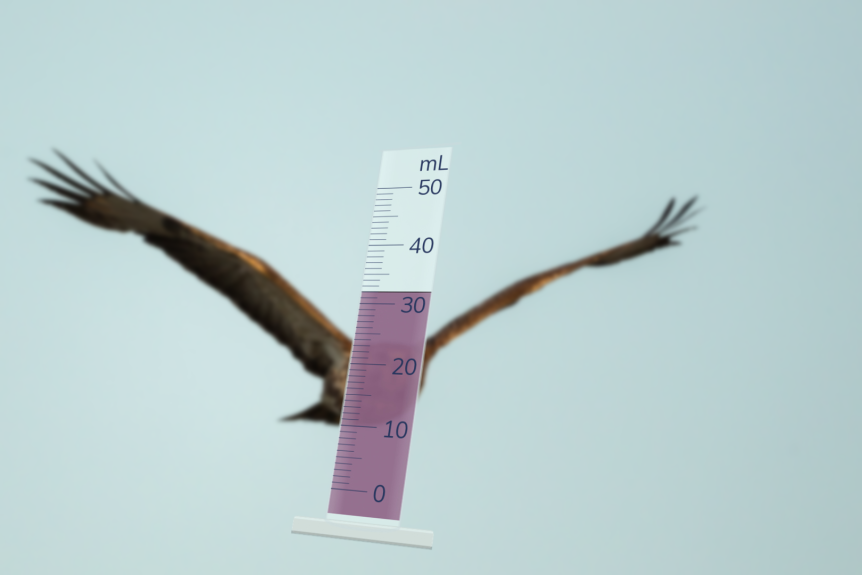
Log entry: mL 32
